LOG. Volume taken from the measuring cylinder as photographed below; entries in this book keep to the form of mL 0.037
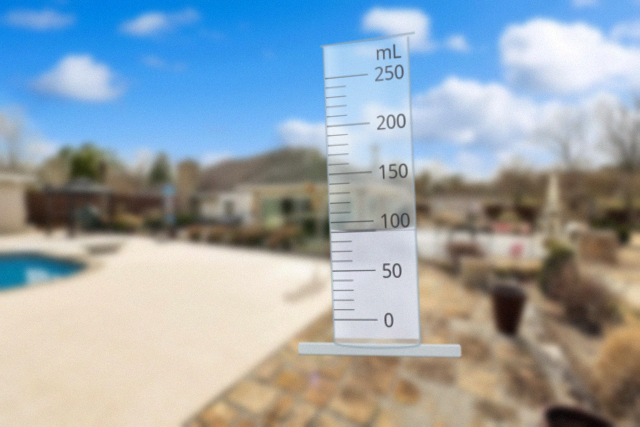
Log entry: mL 90
